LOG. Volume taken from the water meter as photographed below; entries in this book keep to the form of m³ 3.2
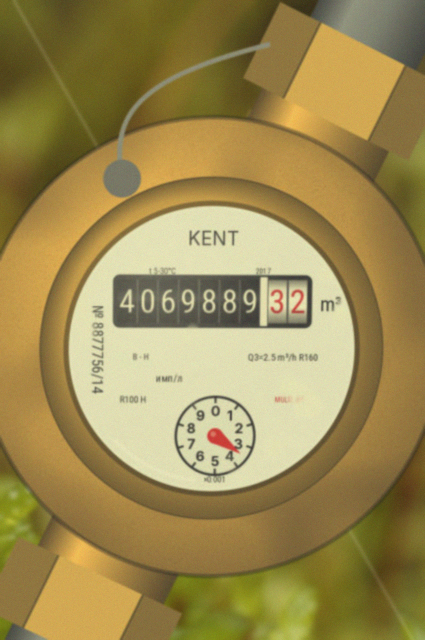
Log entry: m³ 4069889.323
